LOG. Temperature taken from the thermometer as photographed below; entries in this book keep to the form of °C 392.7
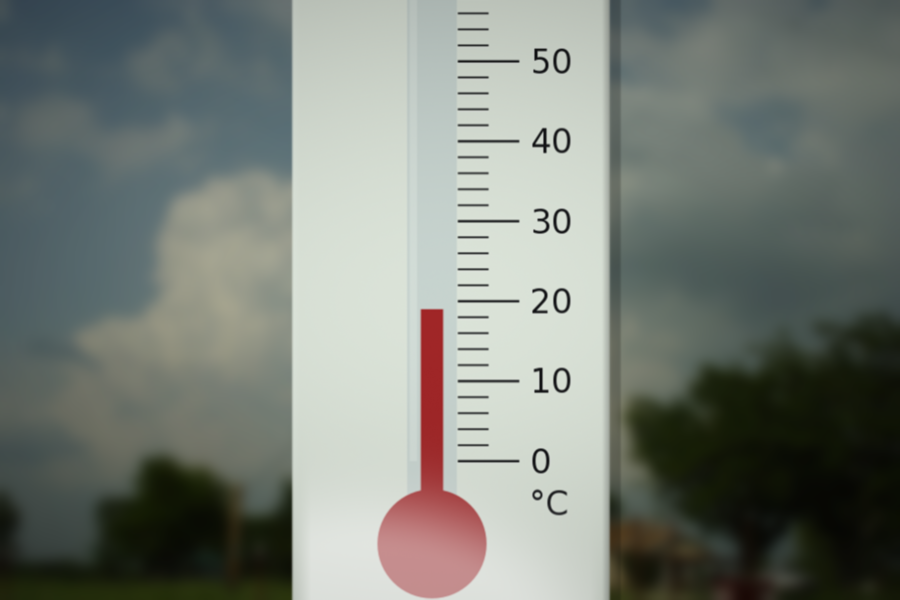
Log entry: °C 19
